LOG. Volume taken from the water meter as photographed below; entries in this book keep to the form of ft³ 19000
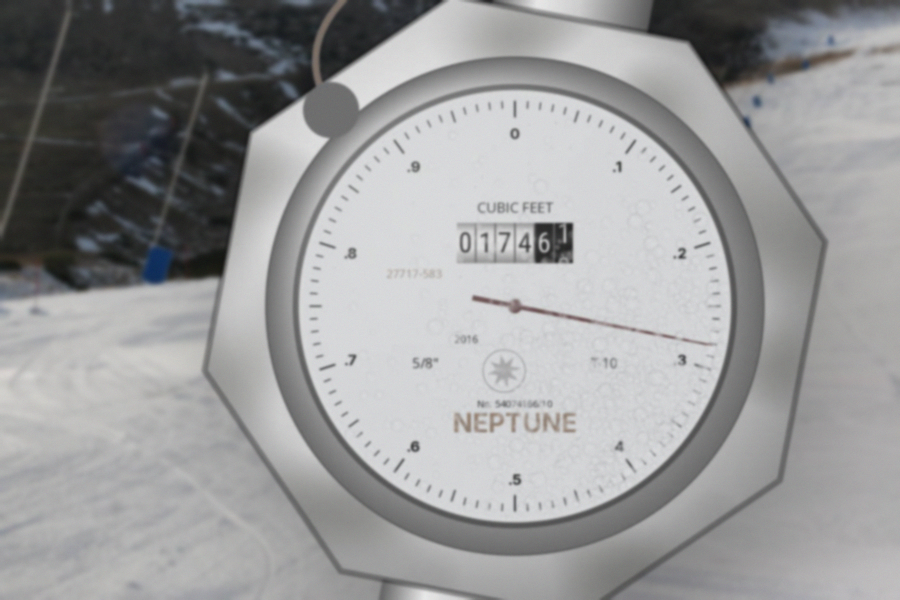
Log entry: ft³ 17461.28
